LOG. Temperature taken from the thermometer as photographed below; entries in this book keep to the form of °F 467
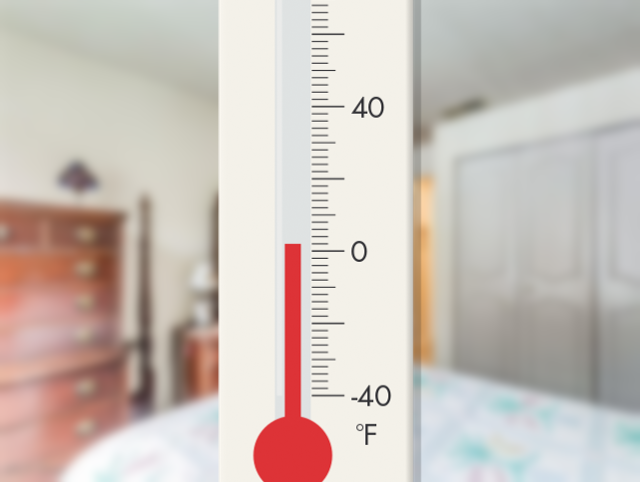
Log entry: °F 2
